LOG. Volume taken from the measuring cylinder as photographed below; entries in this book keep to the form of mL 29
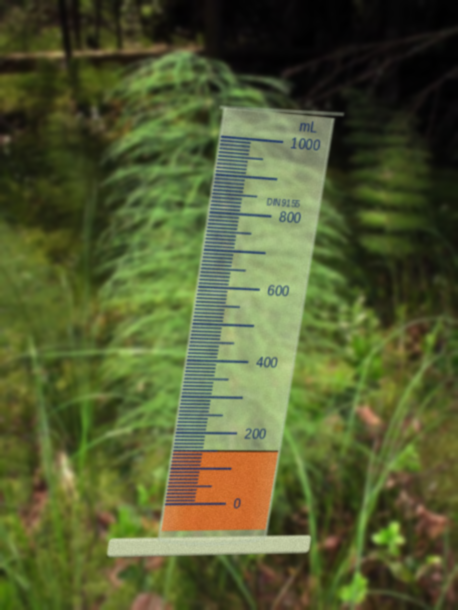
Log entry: mL 150
